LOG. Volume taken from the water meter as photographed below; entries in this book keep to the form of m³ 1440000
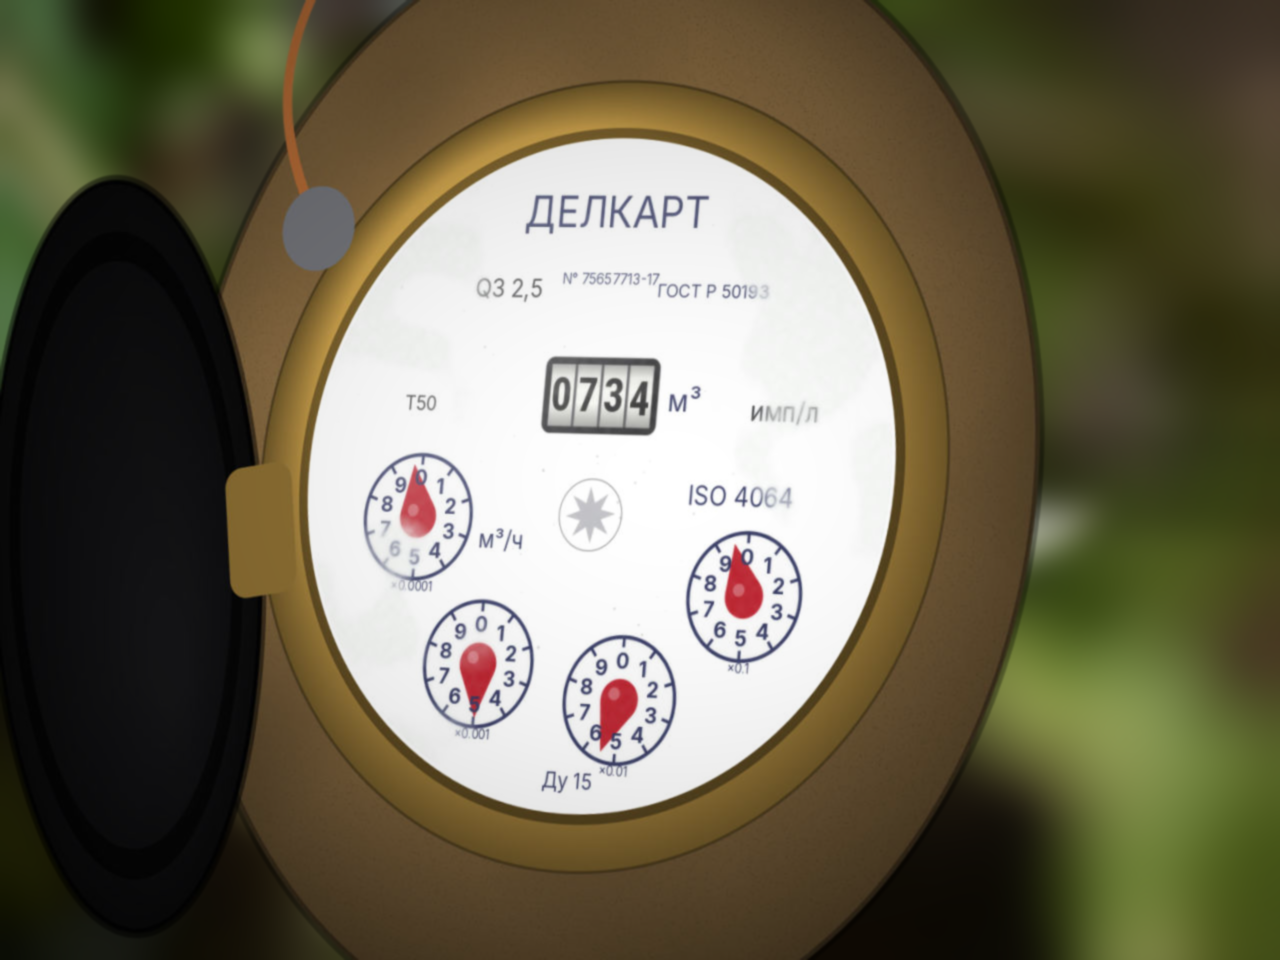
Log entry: m³ 733.9549
